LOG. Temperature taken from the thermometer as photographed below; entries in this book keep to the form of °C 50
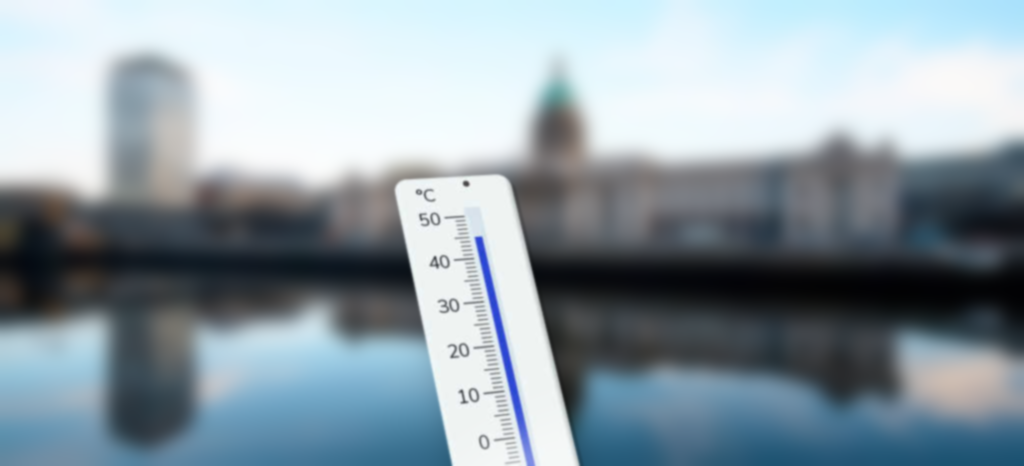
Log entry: °C 45
